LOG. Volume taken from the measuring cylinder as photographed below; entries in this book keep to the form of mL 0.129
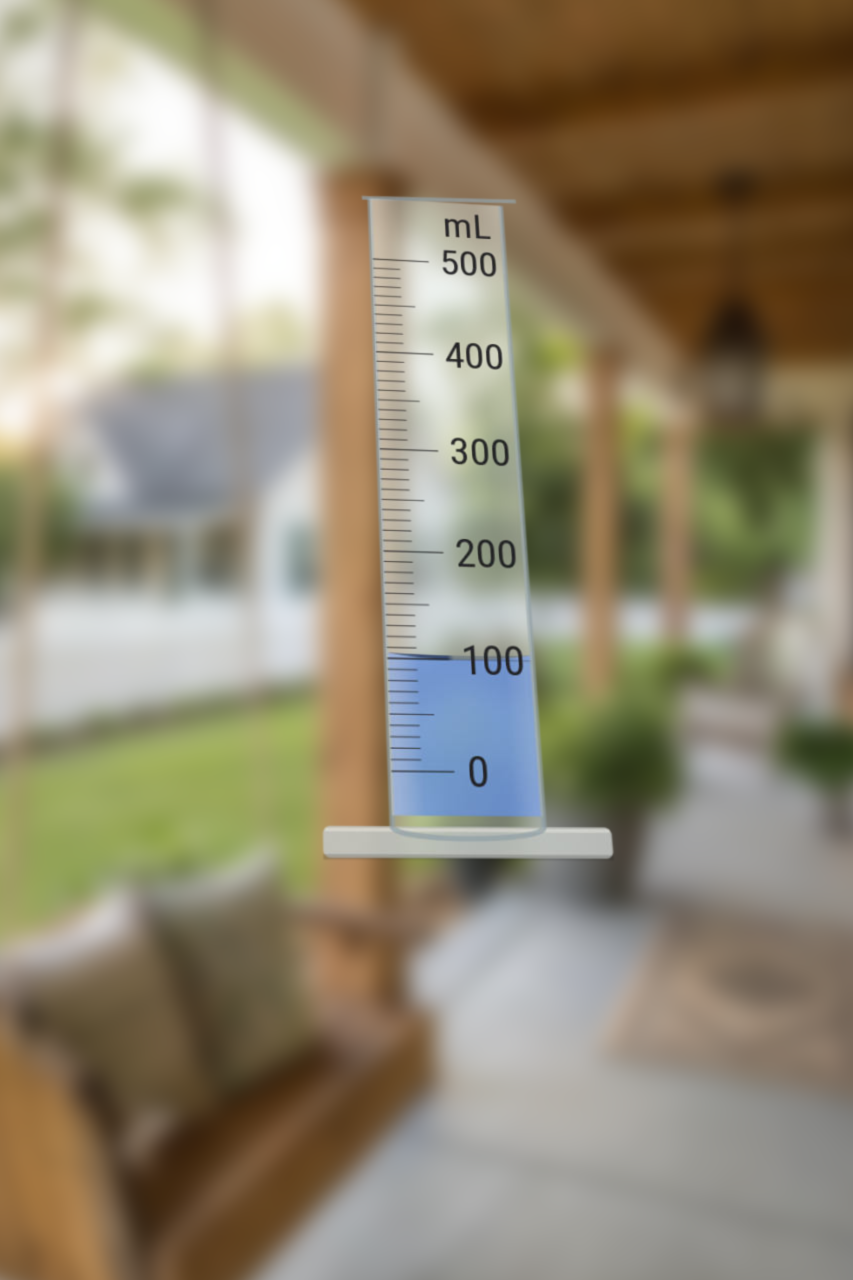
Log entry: mL 100
